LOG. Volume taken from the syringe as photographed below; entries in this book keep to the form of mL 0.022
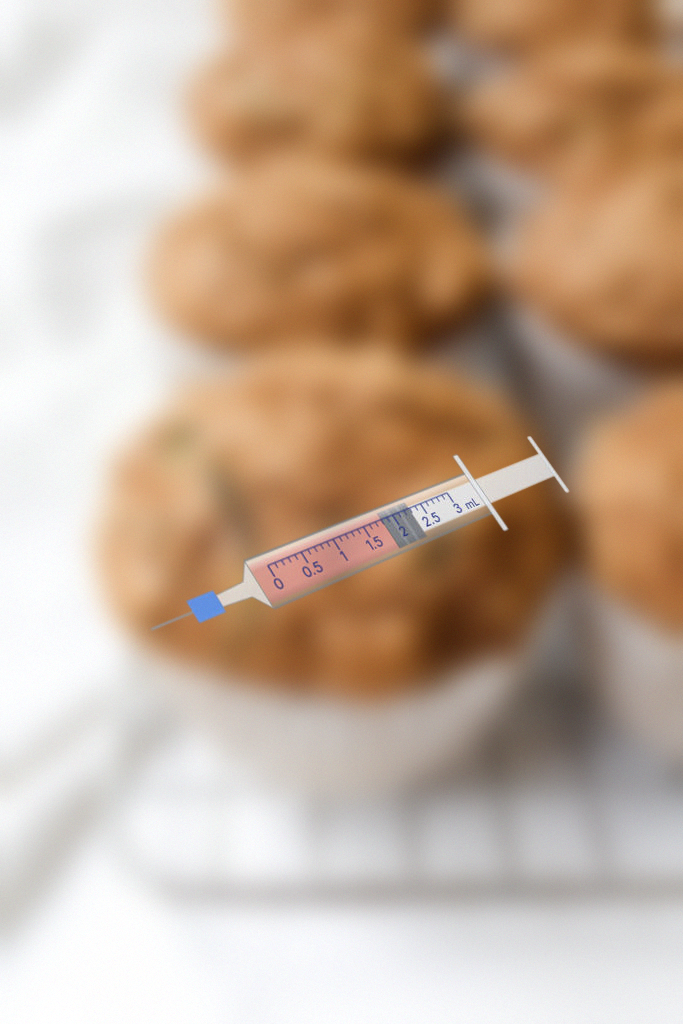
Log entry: mL 1.8
